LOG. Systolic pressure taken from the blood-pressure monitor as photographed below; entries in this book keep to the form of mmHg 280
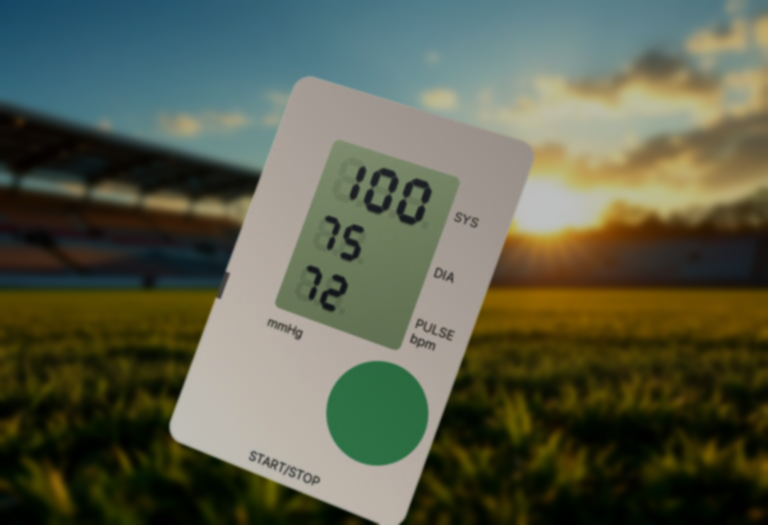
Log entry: mmHg 100
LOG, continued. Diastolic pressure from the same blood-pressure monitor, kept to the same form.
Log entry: mmHg 75
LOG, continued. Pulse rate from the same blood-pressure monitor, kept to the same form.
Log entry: bpm 72
